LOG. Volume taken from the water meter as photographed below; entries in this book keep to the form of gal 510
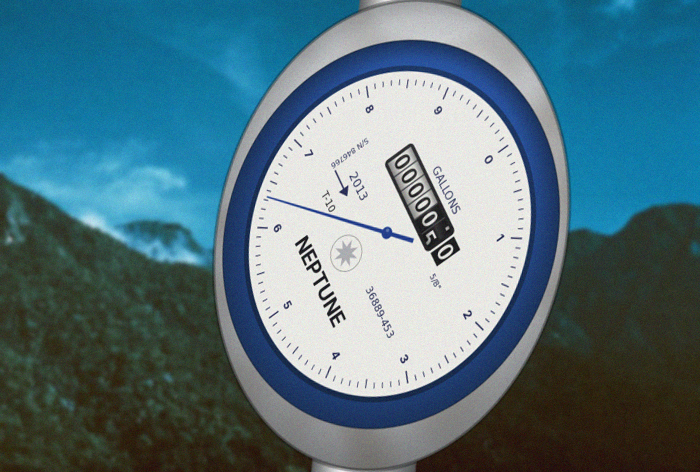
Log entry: gal 46.3
